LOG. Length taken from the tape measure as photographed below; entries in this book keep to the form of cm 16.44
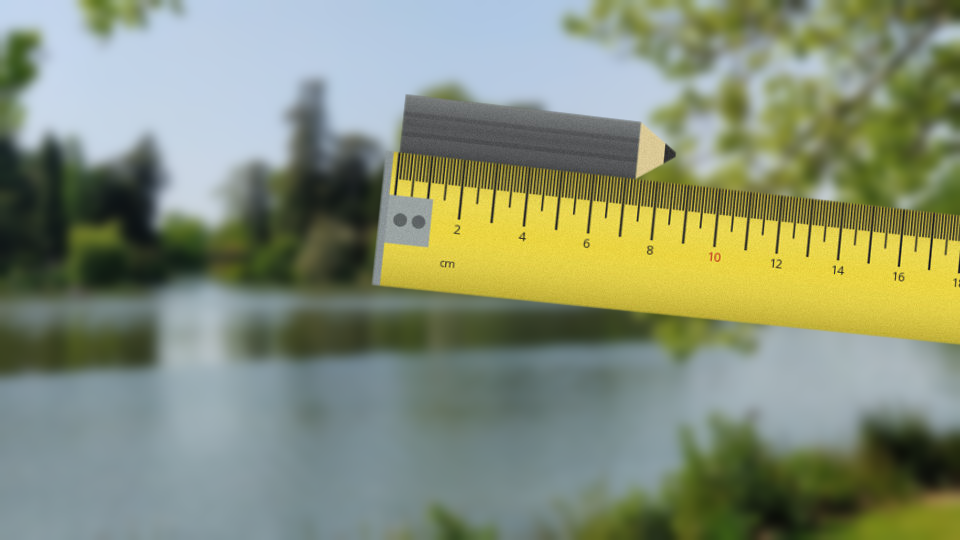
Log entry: cm 8.5
